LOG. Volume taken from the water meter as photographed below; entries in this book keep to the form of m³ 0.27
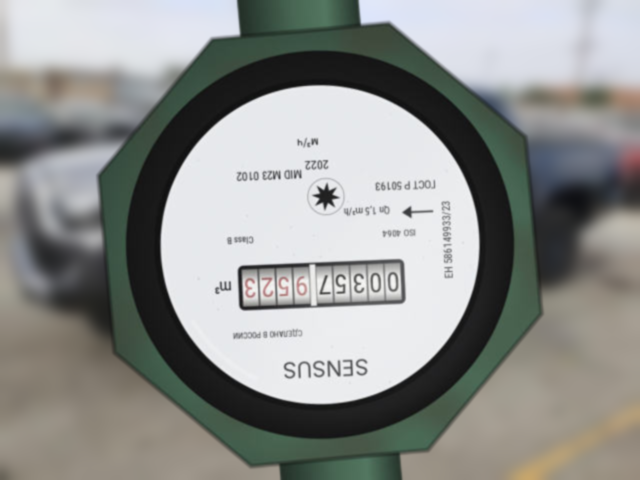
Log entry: m³ 357.9523
